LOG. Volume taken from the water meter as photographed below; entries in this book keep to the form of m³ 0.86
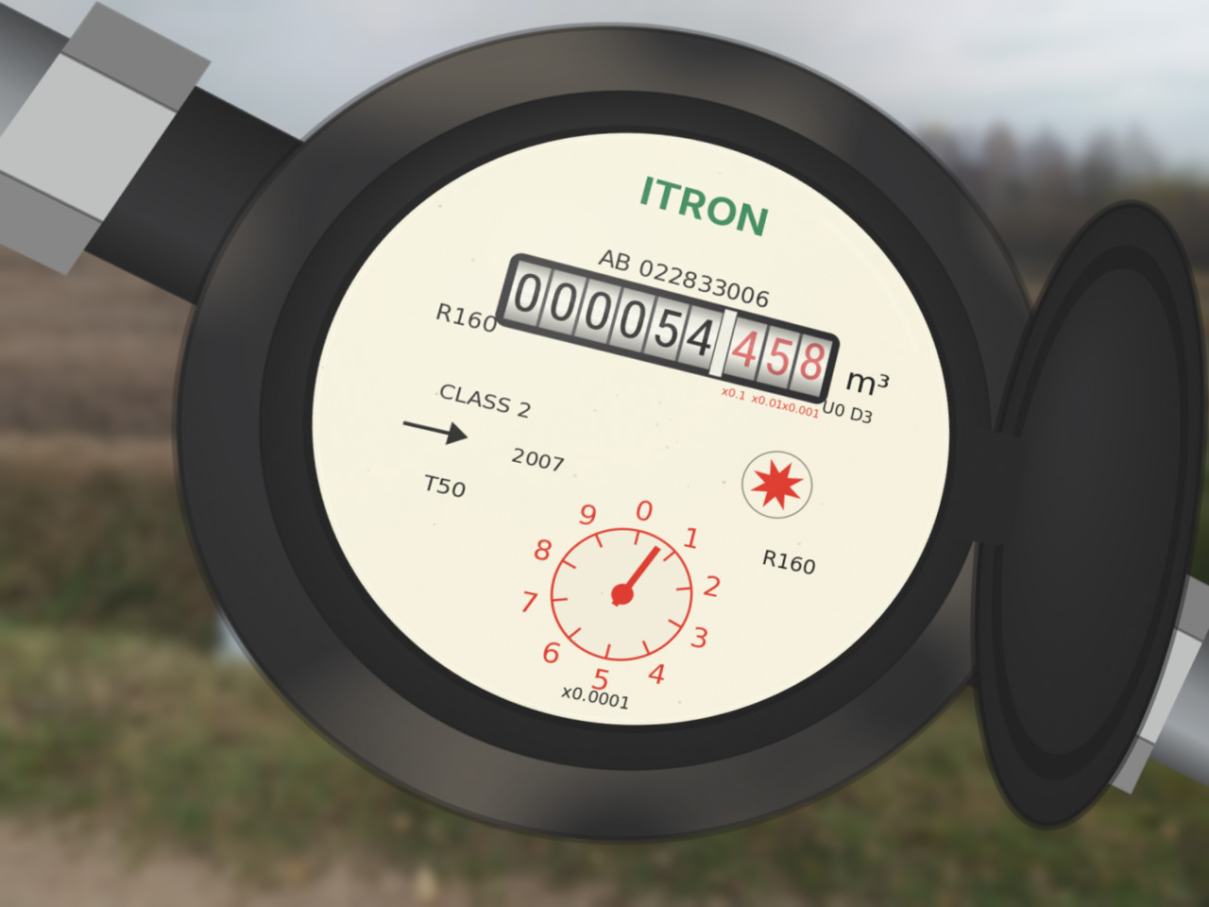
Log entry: m³ 54.4580
